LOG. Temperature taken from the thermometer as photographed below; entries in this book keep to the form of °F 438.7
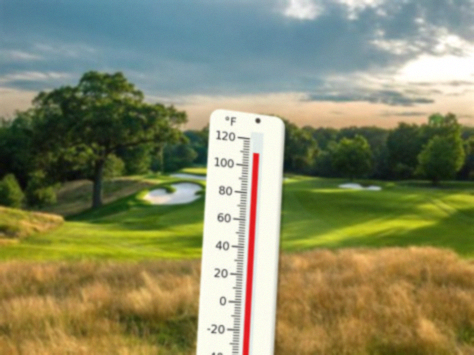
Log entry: °F 110
